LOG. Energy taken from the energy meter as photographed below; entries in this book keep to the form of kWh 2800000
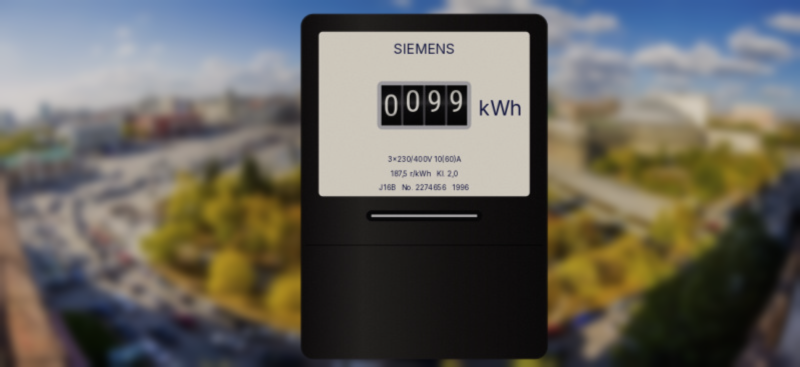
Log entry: kWh 99
